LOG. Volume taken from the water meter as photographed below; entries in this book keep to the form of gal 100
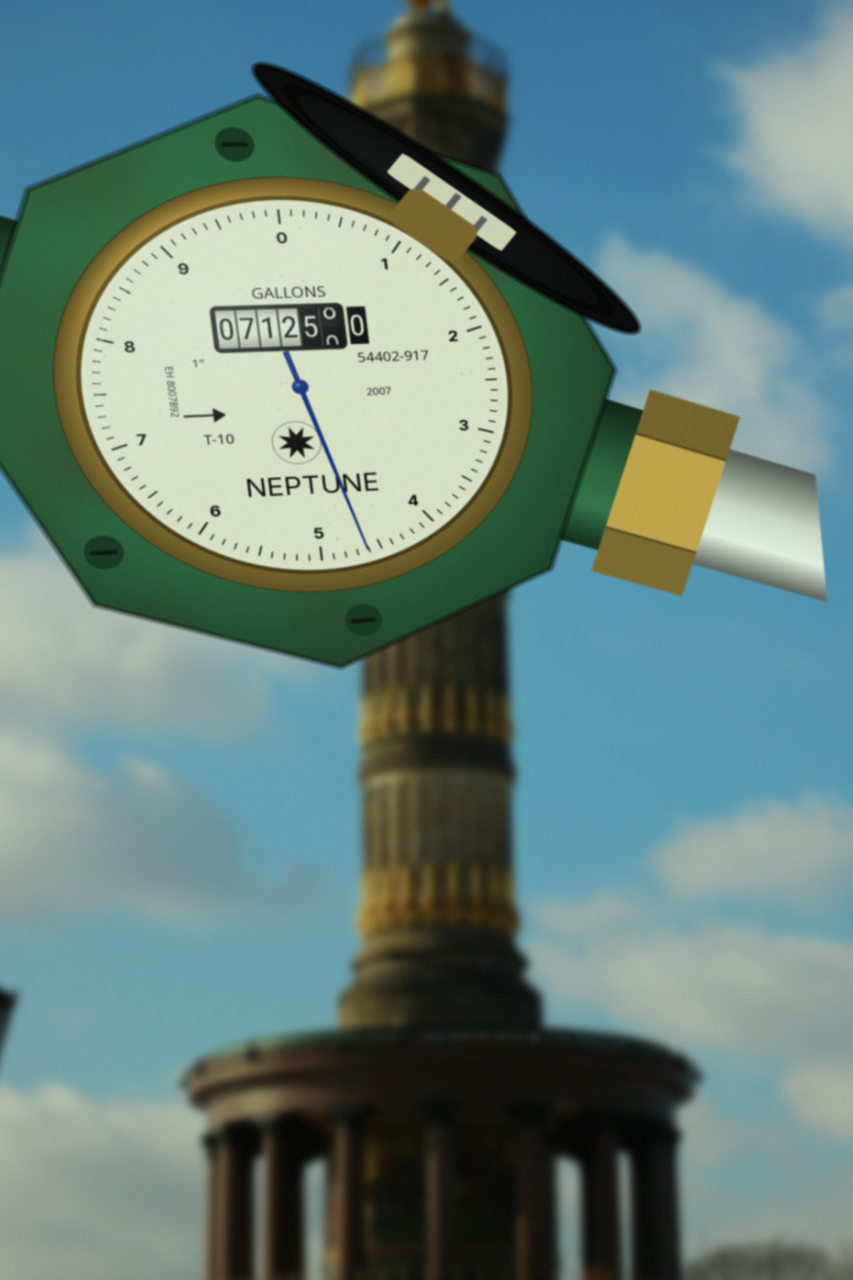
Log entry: gal 712584.6
